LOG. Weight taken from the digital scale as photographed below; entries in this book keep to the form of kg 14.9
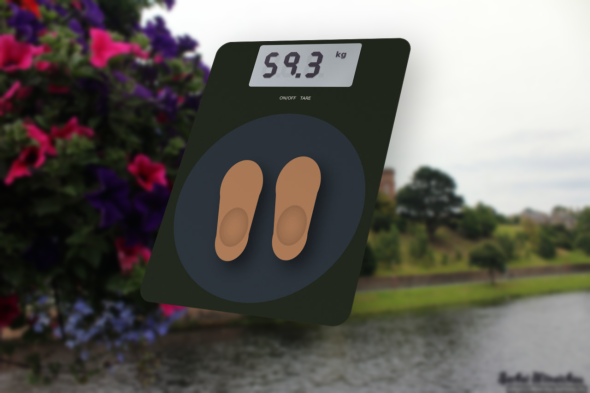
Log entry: kg 59.3
